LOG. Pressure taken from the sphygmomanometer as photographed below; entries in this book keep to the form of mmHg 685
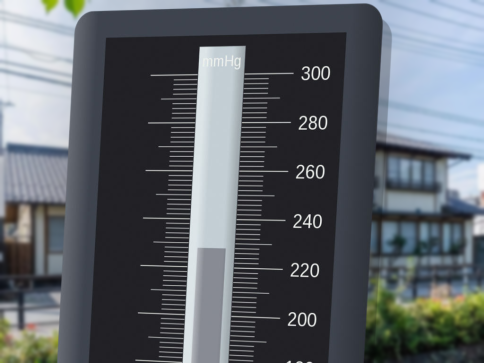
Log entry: mmHg 228
